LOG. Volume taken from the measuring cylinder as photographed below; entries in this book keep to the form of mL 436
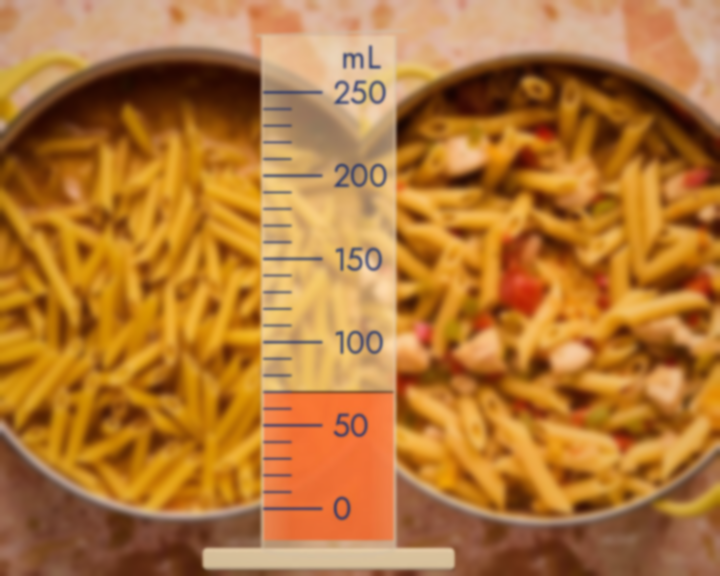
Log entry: mL 70
